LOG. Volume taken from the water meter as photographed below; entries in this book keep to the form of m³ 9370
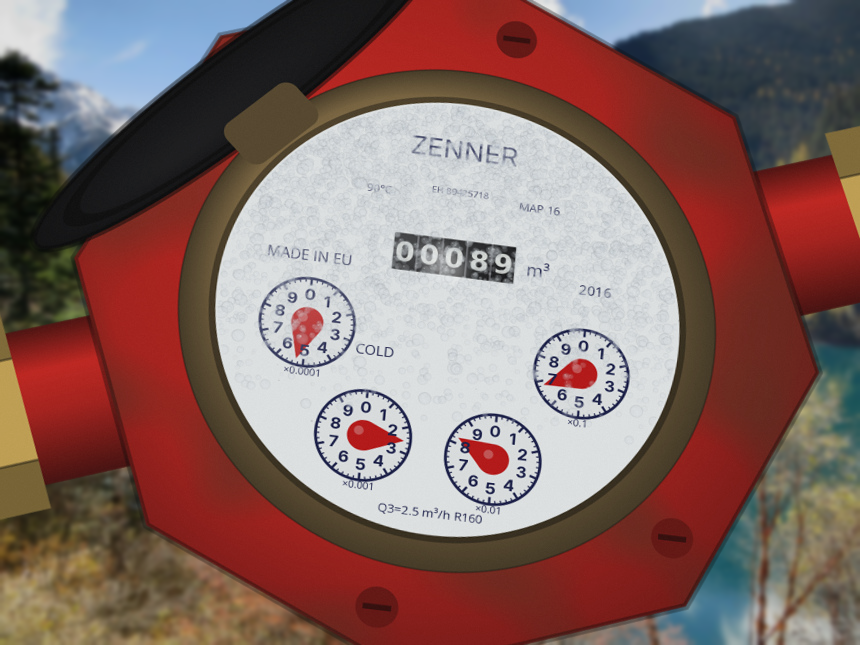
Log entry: m³ 89.6825
